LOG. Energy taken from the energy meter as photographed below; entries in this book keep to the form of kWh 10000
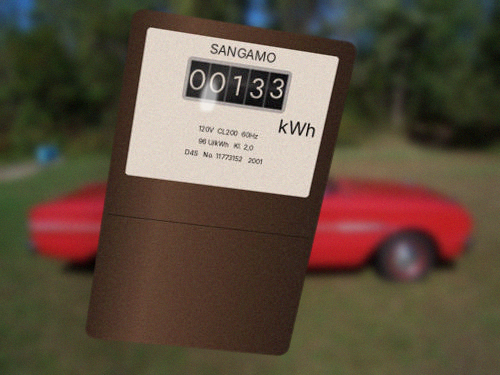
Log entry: kWh 133
